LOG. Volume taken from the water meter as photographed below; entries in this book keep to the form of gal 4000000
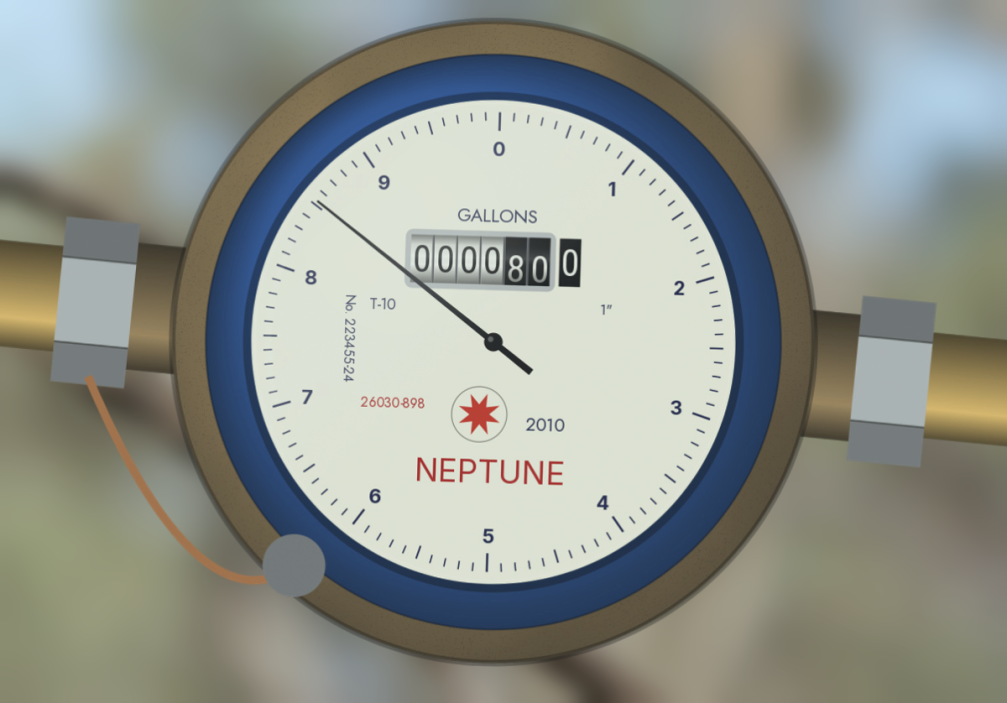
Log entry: gal 798.5
